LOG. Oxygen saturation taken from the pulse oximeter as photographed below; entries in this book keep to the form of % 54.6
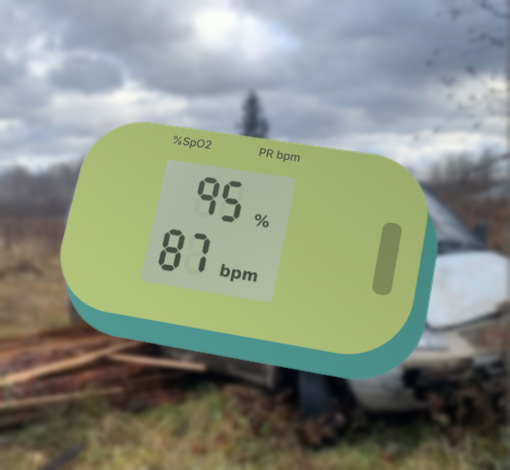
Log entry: % 95
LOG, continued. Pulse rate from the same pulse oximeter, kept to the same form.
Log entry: bpm 87
